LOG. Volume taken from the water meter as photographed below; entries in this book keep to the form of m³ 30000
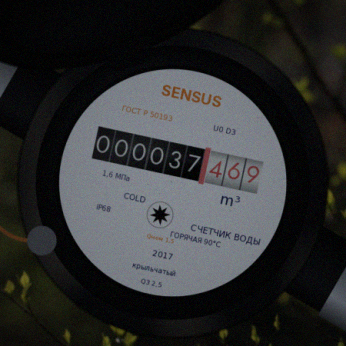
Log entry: m³ 37.469
